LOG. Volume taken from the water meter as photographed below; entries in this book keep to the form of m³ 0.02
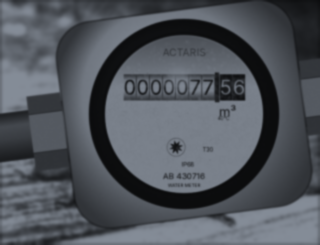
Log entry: m³ 77.56
